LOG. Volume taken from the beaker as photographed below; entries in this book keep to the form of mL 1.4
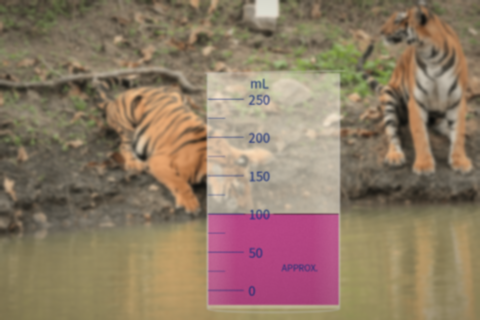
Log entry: mL 100
